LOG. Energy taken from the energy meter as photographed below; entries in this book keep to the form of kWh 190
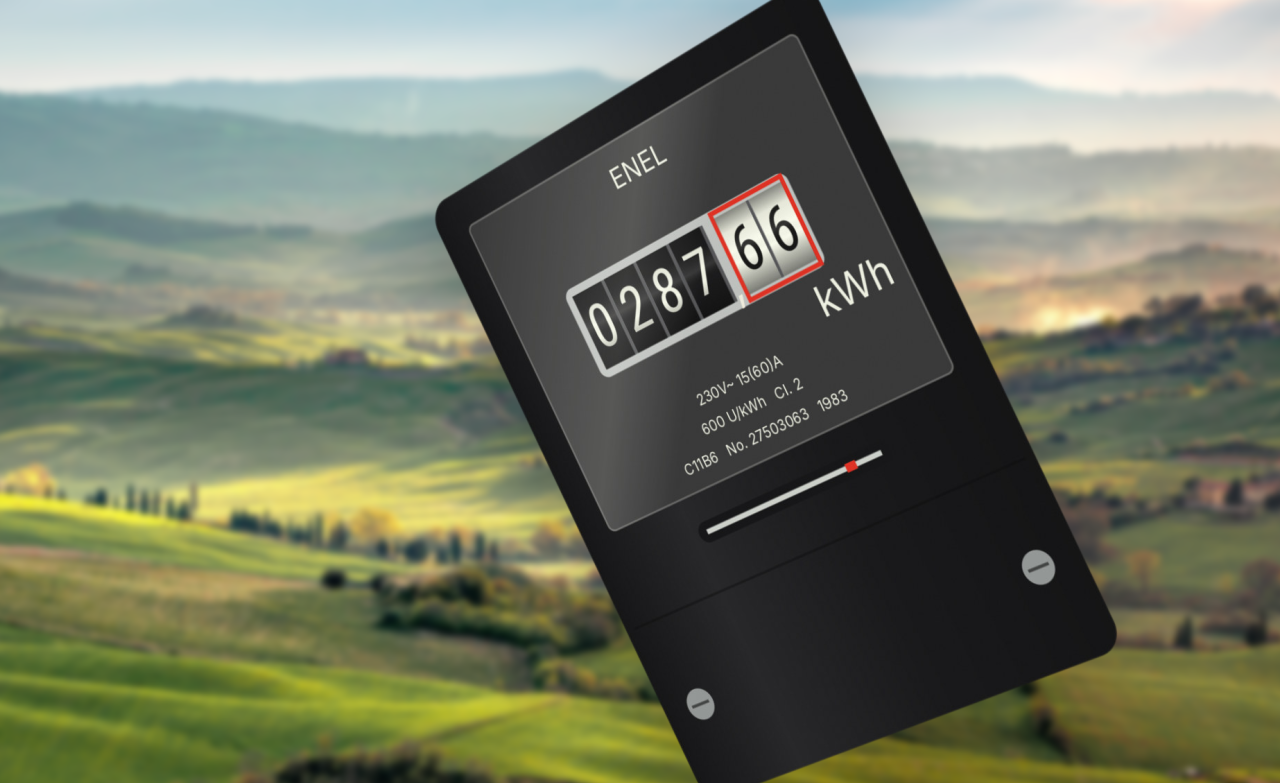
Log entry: kWh 287.66
